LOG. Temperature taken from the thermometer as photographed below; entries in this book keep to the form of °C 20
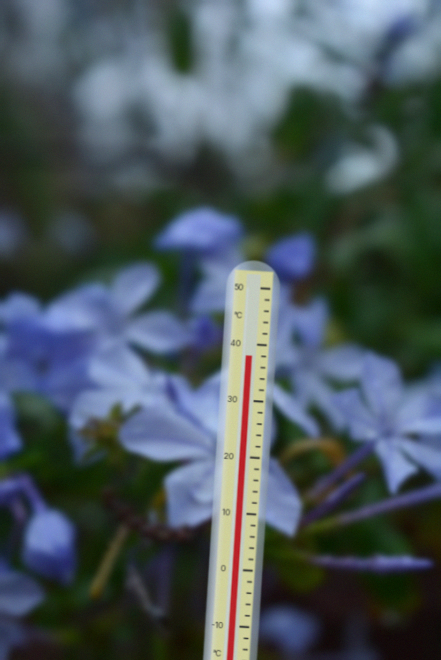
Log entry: °C 38
